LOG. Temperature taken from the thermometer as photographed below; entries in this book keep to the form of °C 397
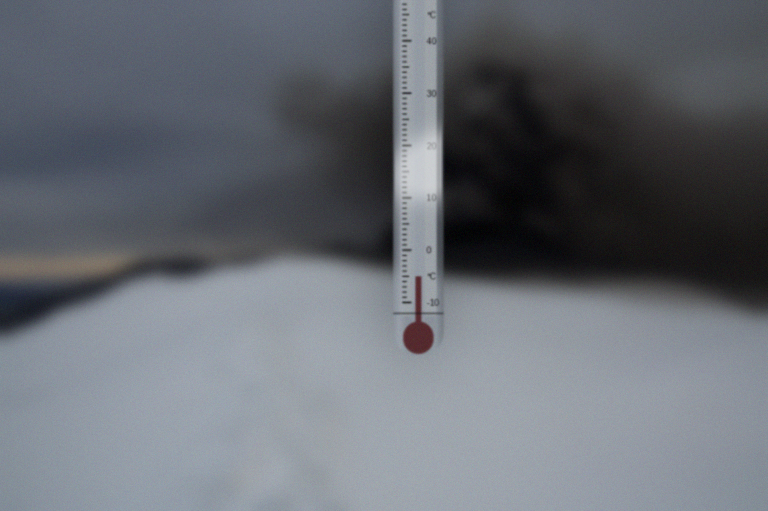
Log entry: °C -5
